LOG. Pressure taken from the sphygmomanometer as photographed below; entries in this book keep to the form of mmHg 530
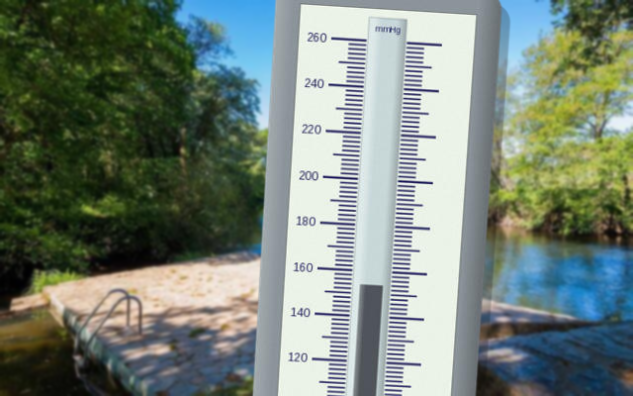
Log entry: mmHg 154
